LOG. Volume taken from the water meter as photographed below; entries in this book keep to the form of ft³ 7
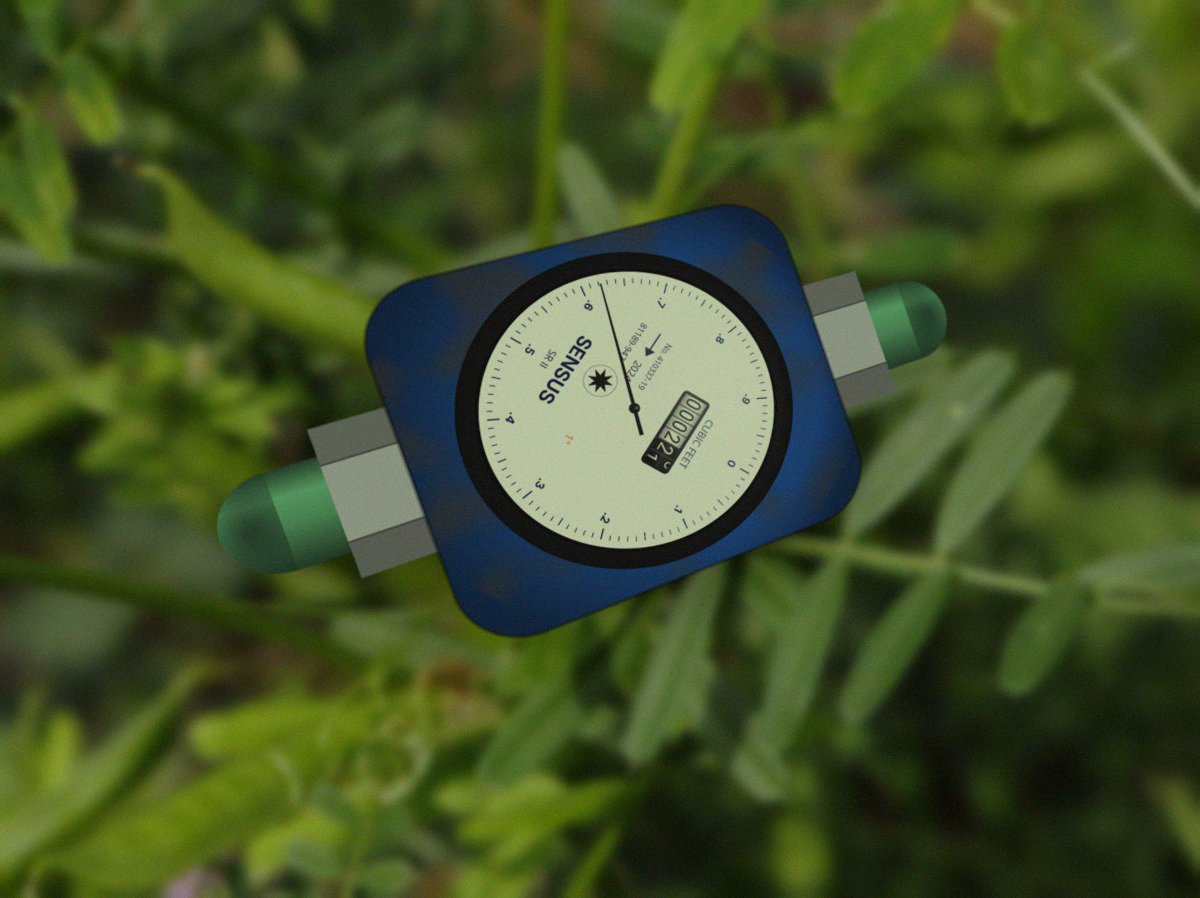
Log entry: ft³ 220.62
